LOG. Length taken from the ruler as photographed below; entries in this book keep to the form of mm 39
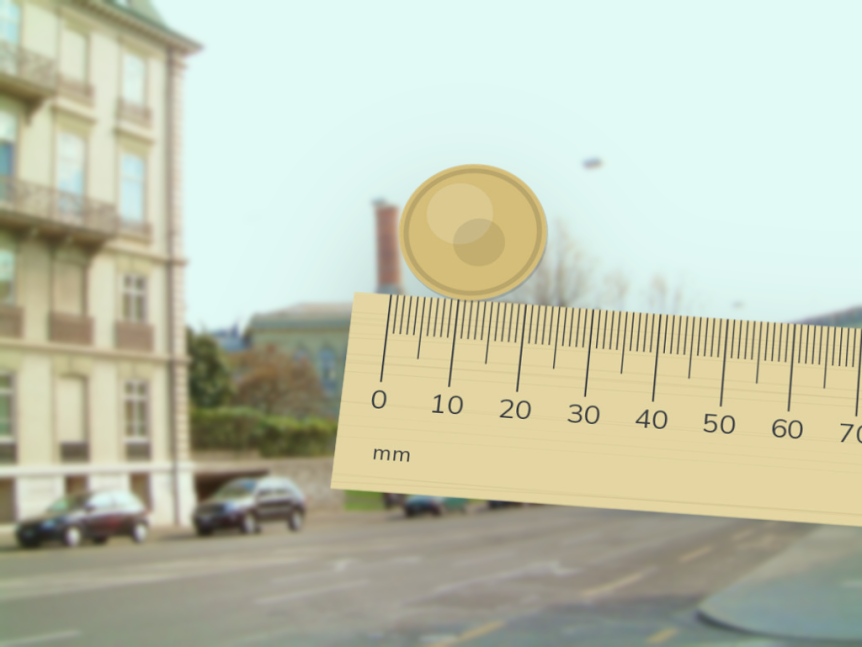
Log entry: mm 22
